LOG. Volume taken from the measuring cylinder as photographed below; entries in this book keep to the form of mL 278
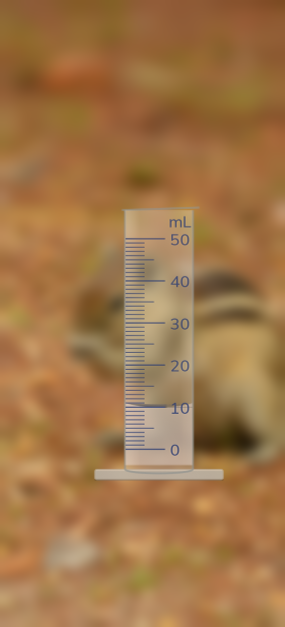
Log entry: mL 10
